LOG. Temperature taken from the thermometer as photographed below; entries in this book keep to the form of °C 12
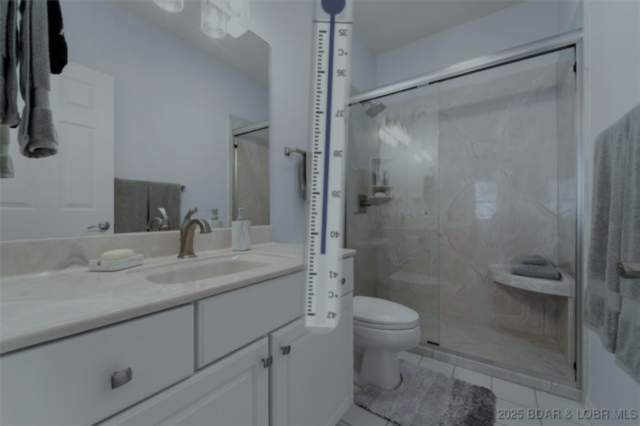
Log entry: °C 40.5
